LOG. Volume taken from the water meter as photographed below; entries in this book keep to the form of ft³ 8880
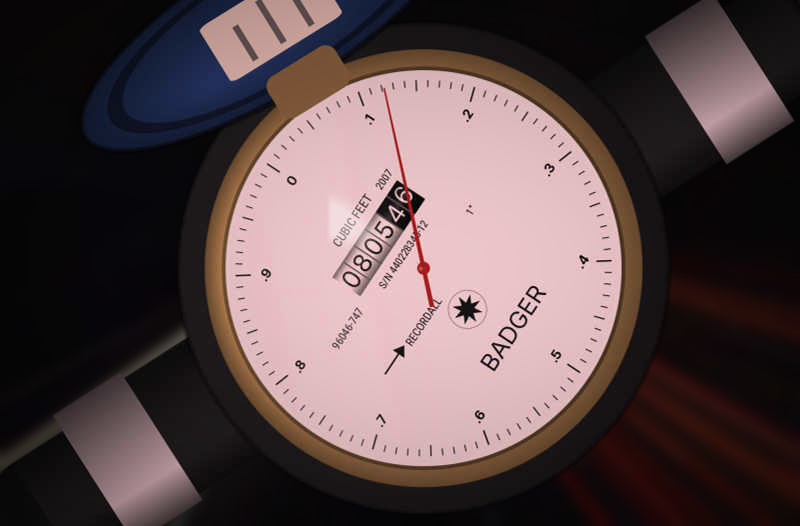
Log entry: ft³ 80546.12
